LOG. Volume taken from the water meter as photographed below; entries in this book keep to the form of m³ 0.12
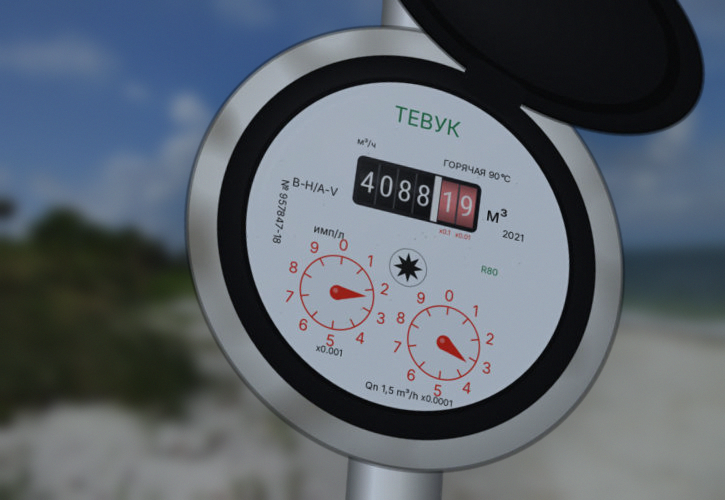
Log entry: m³ 4088.1923
